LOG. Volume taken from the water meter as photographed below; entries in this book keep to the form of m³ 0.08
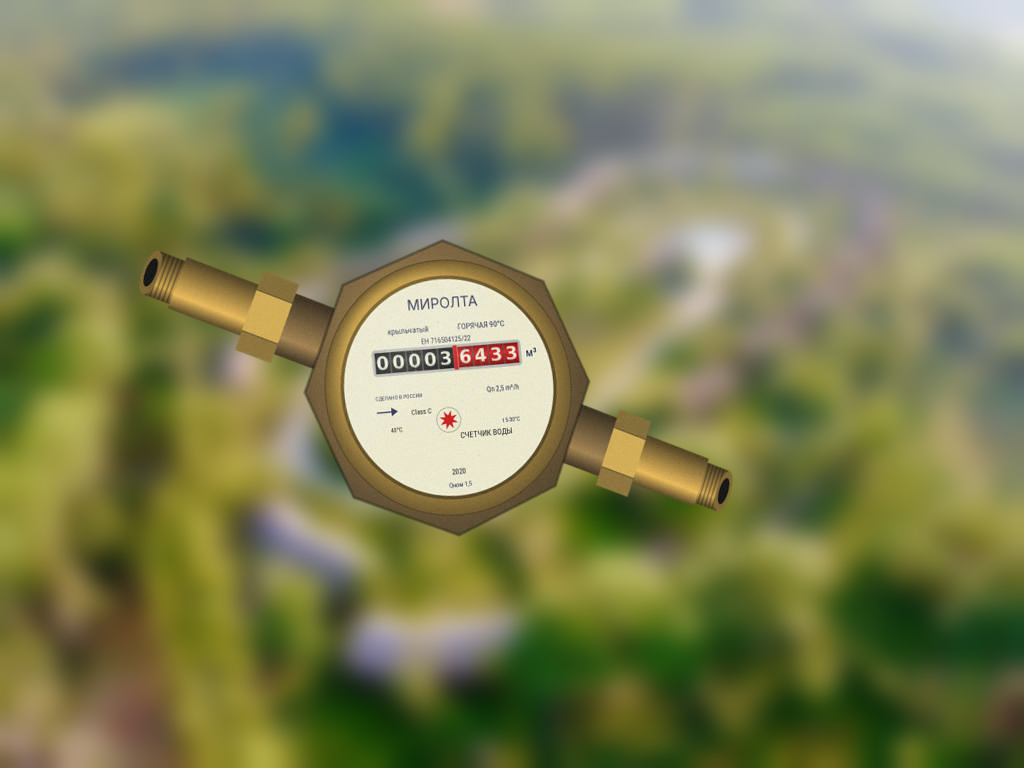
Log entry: m³ 3.6433
